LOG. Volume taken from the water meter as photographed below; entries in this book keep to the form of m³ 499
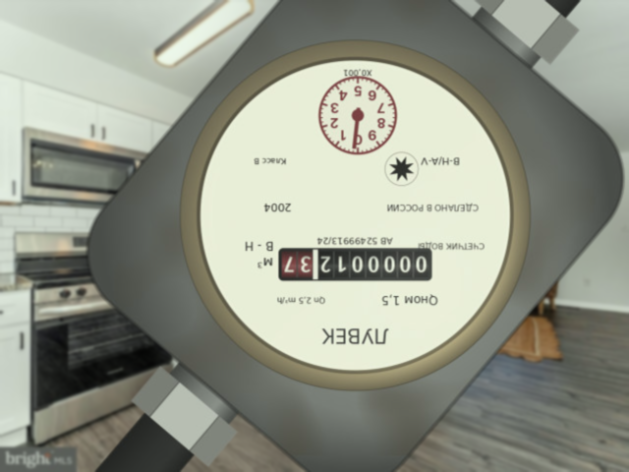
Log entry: m³ 12.370
